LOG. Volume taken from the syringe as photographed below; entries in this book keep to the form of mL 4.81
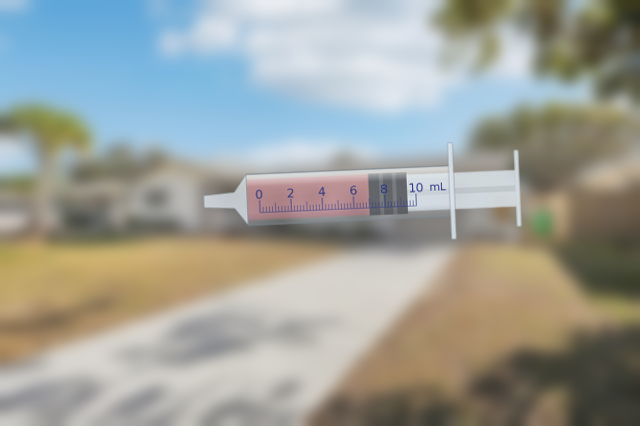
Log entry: mL 7
